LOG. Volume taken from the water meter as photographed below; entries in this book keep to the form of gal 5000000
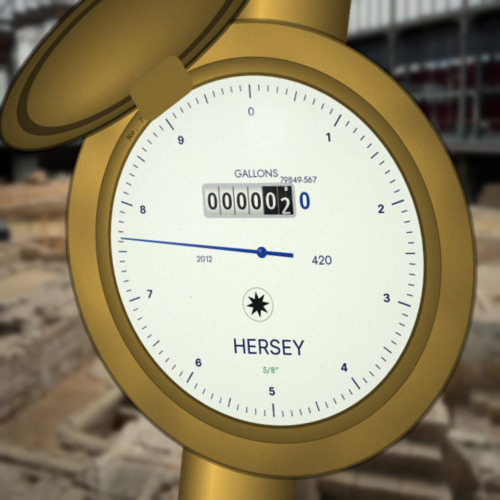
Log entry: gal 17.6
